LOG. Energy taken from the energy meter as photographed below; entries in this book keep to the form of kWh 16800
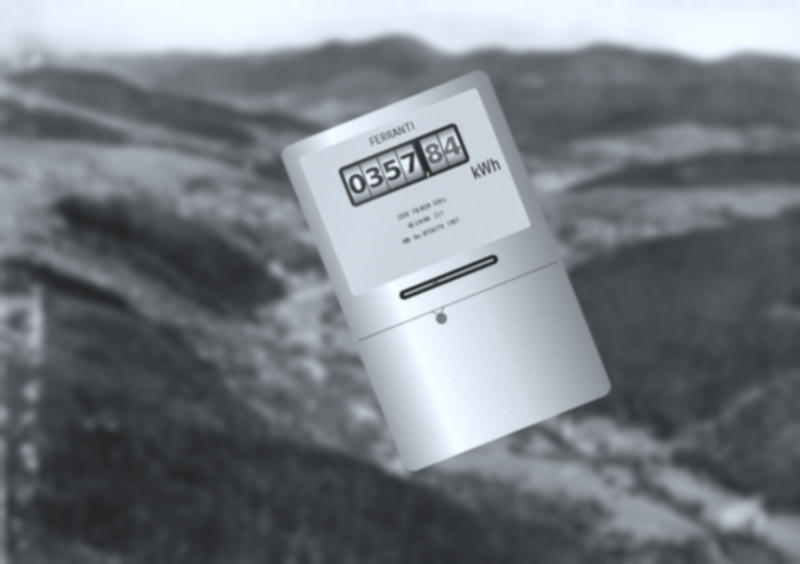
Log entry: kWh 357.84
